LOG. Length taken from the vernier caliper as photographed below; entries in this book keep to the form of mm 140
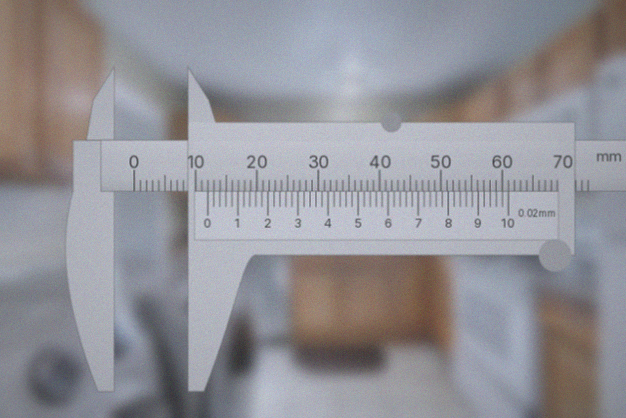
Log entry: mm 12.0
